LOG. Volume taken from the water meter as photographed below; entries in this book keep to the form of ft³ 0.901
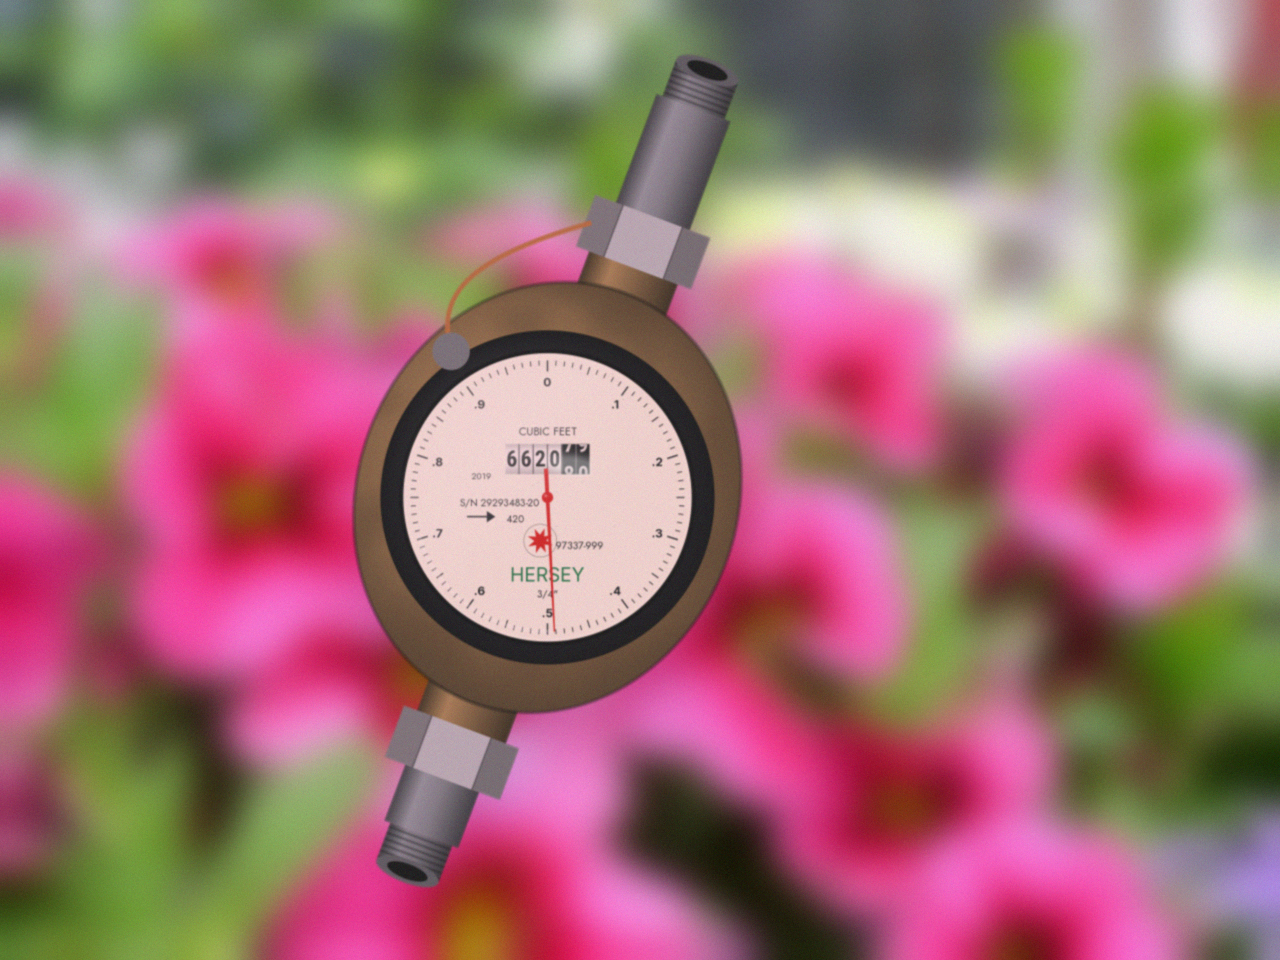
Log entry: ft³ 662079.49
